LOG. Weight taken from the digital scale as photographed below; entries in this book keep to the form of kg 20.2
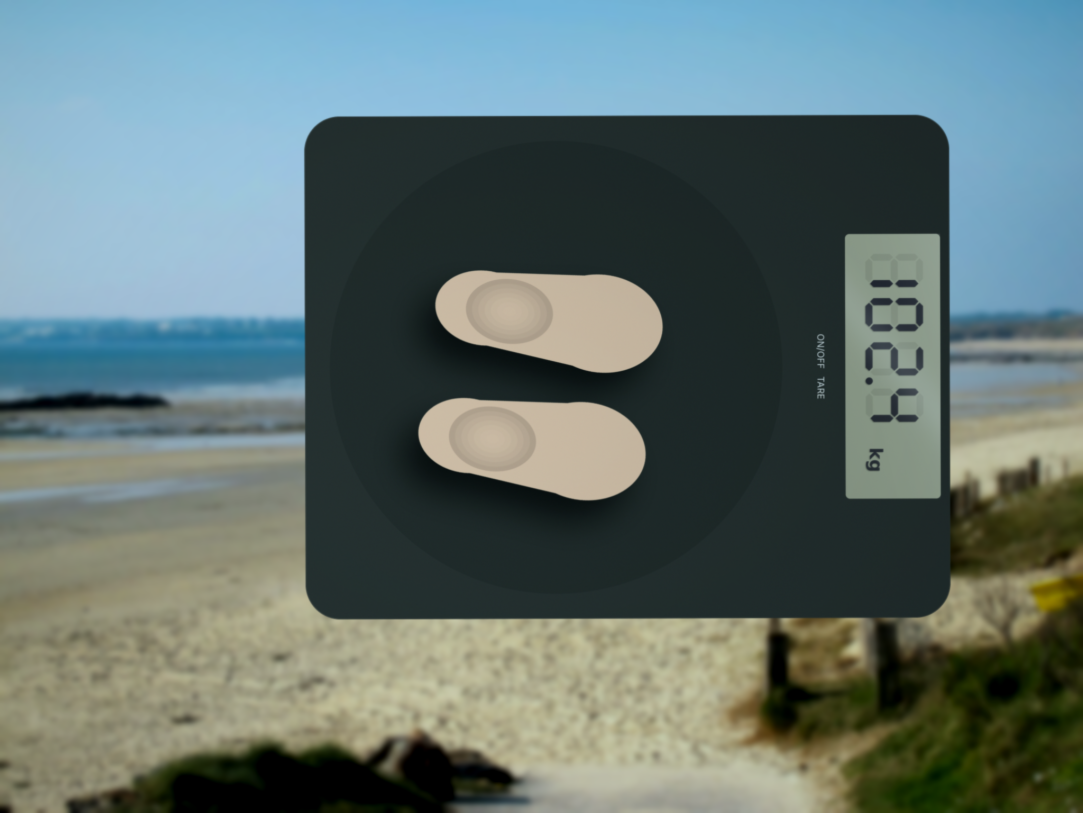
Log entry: kg 102.4
